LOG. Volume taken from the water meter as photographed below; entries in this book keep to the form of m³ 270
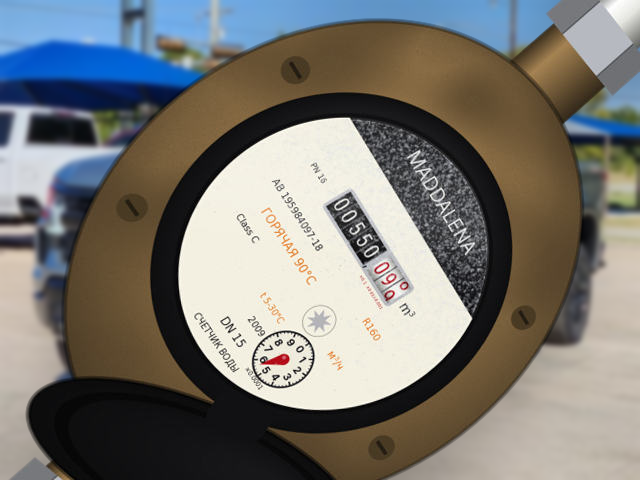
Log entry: m³ 550.0985
